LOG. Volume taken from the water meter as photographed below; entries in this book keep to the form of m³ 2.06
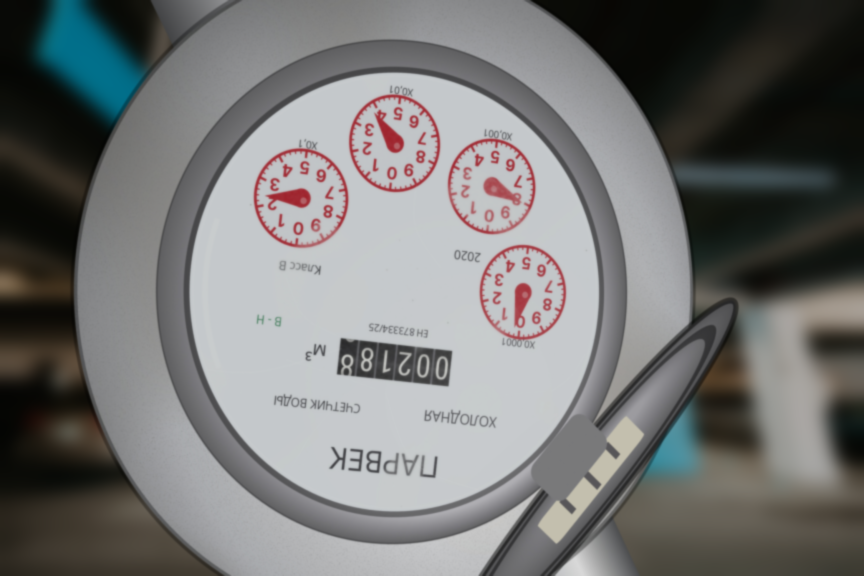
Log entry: m³ 2188.2380
